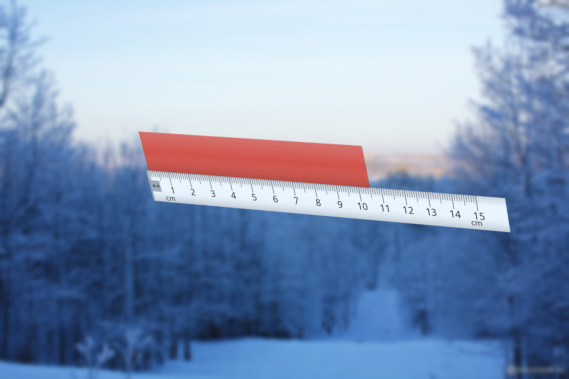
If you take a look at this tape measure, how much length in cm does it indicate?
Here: 10.5 cm
